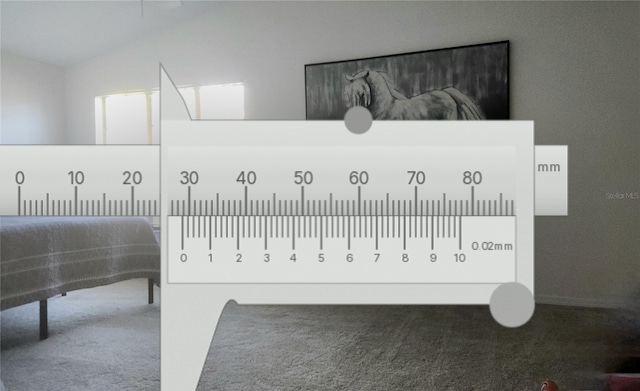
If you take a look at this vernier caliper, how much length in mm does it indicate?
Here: 28.8 mm
